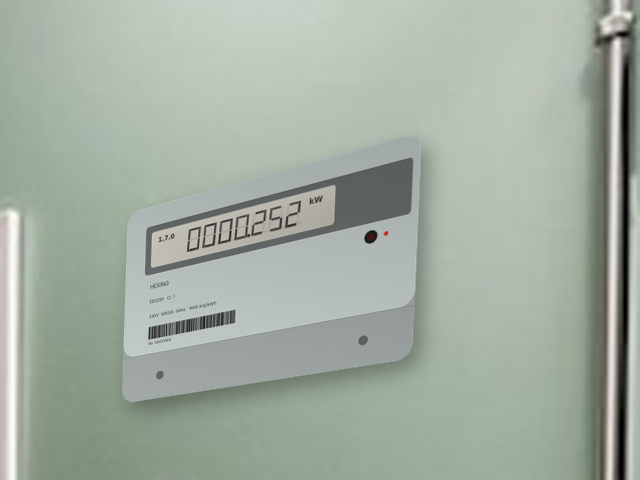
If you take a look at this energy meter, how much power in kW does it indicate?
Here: 0.252 kW
